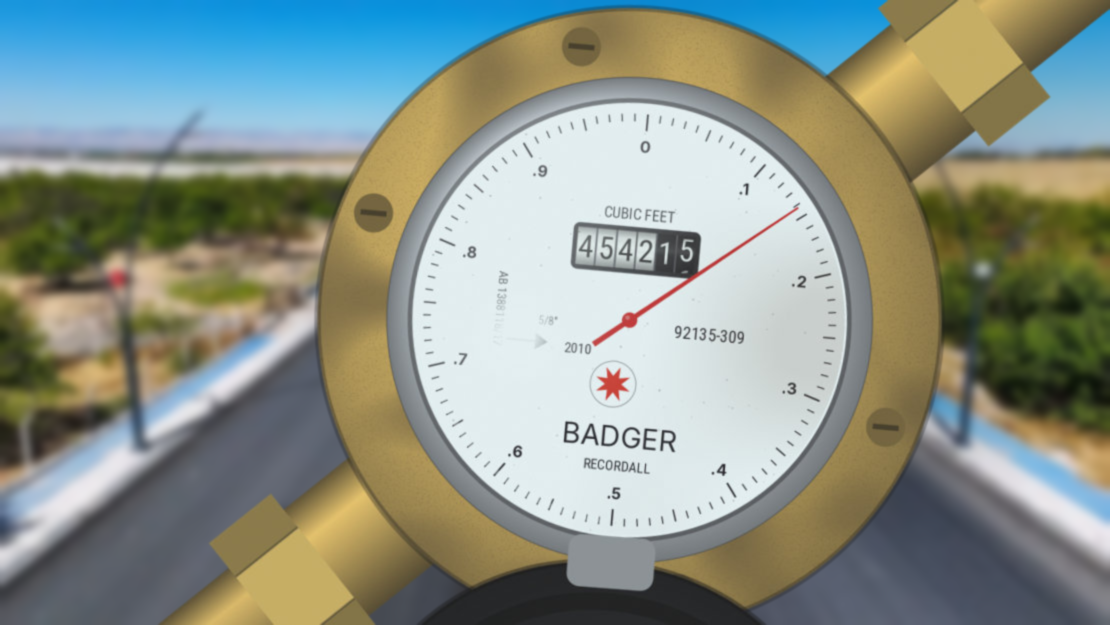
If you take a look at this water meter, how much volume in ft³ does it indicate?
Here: 454215.14 ft³
